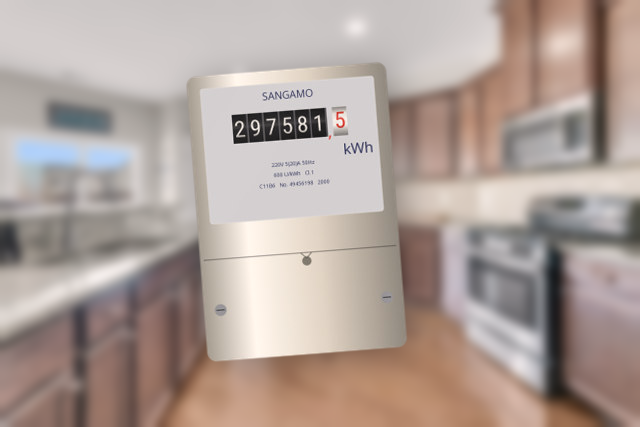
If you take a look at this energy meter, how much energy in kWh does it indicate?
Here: 297581.5 kWh
